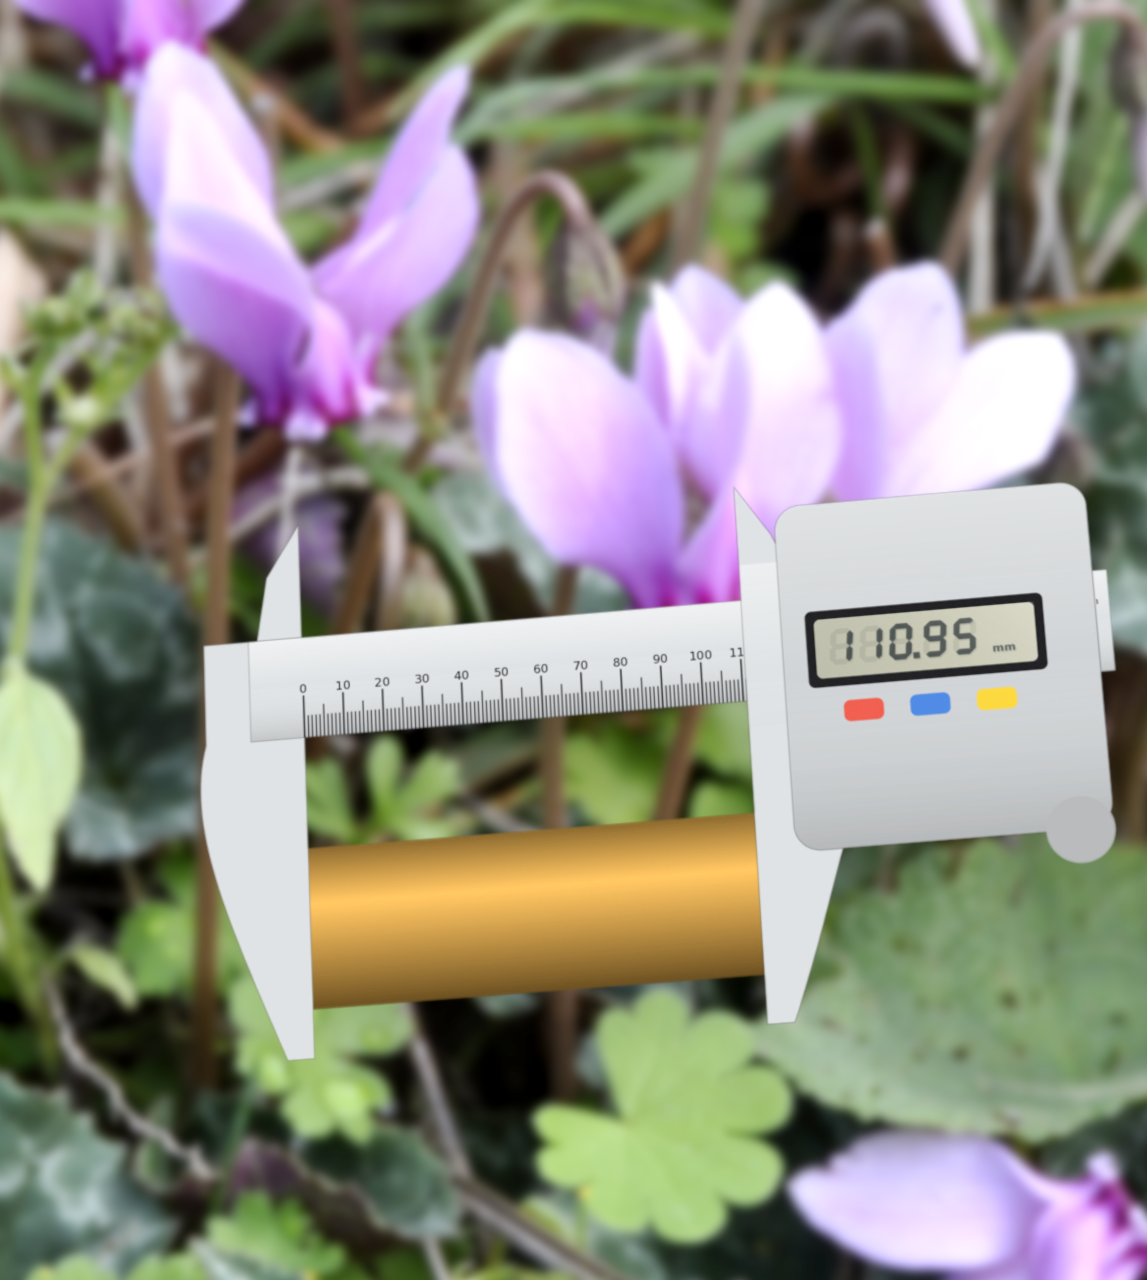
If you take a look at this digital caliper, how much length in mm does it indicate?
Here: 110.95 mm
